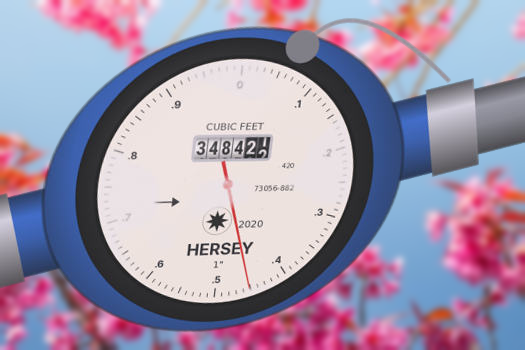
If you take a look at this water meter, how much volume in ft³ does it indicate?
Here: 348421.45 ft³
